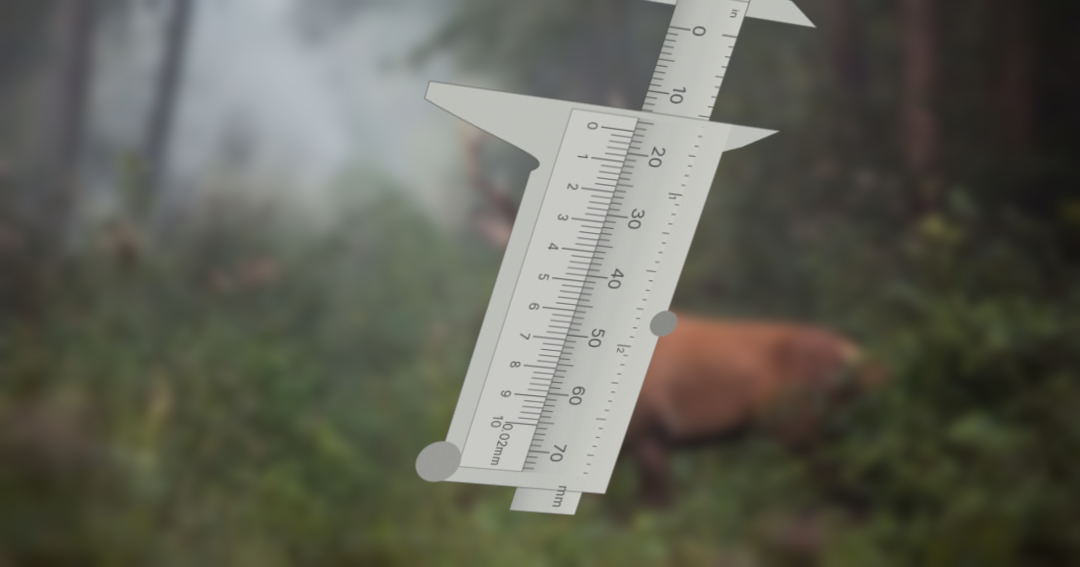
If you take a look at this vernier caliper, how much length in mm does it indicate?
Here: 16.5 mm
